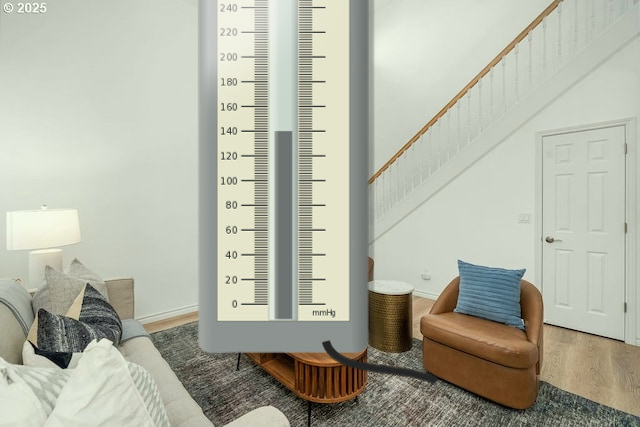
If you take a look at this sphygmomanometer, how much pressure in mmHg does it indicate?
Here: 140 mmHg
